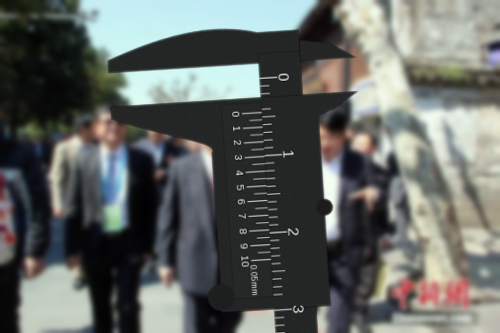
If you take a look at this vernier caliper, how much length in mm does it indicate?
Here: 4.4 mm
